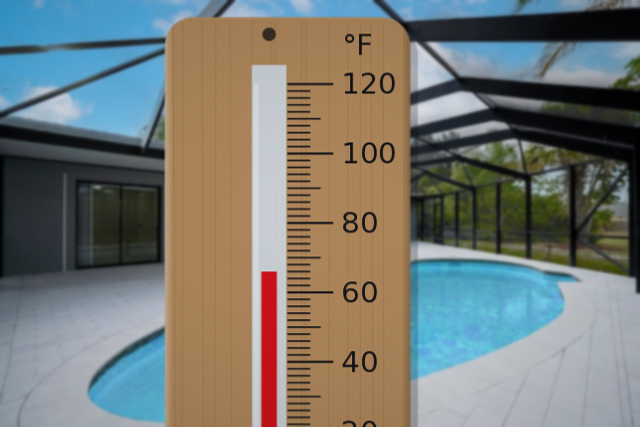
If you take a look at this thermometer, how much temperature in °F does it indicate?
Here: 66 °F
